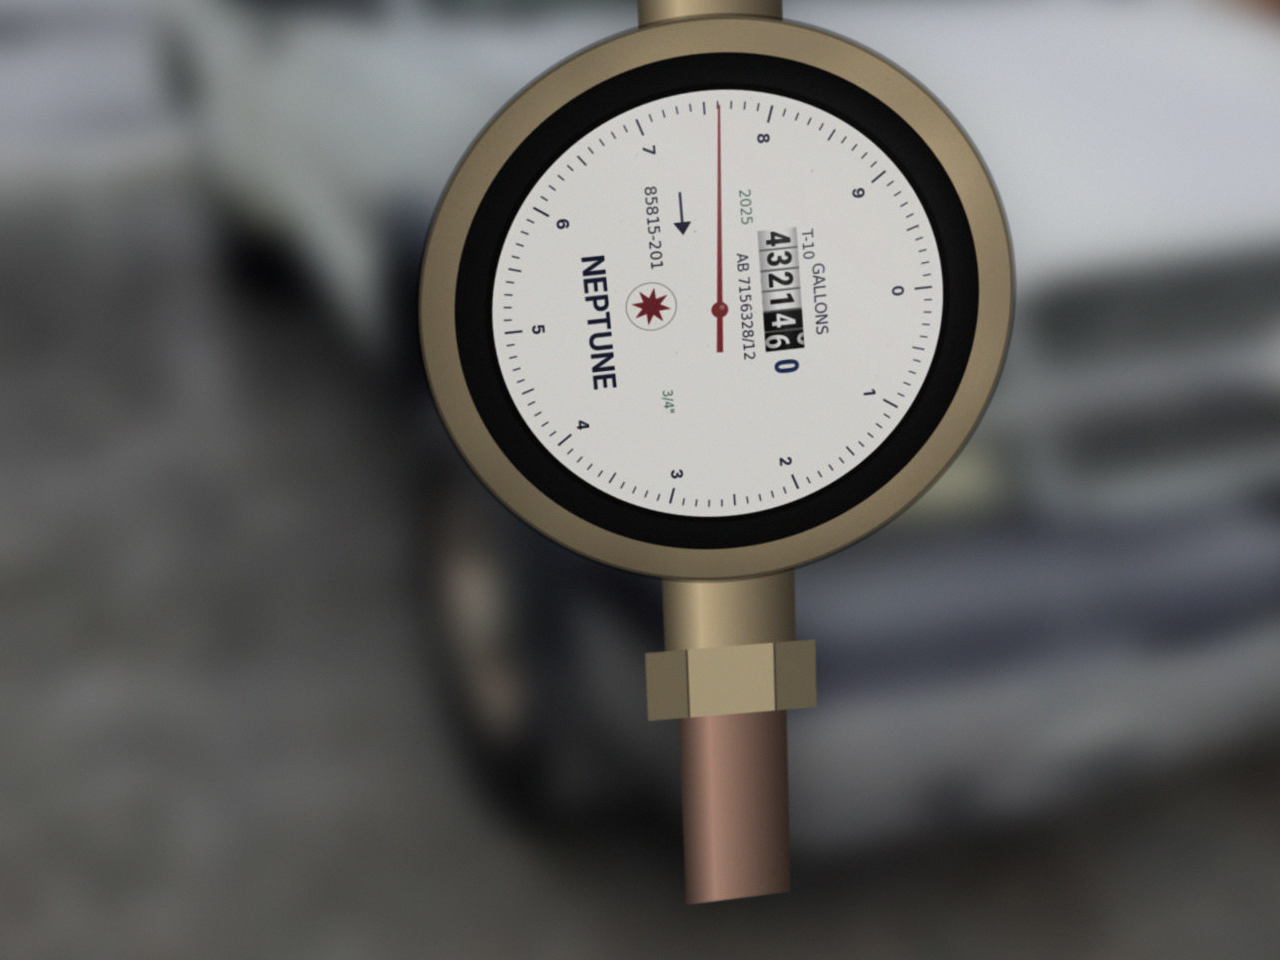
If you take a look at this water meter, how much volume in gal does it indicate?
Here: 4321457.6 gal
